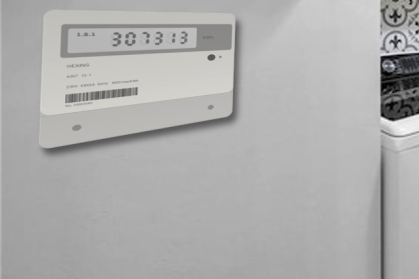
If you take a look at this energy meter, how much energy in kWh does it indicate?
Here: 307313 kWh
